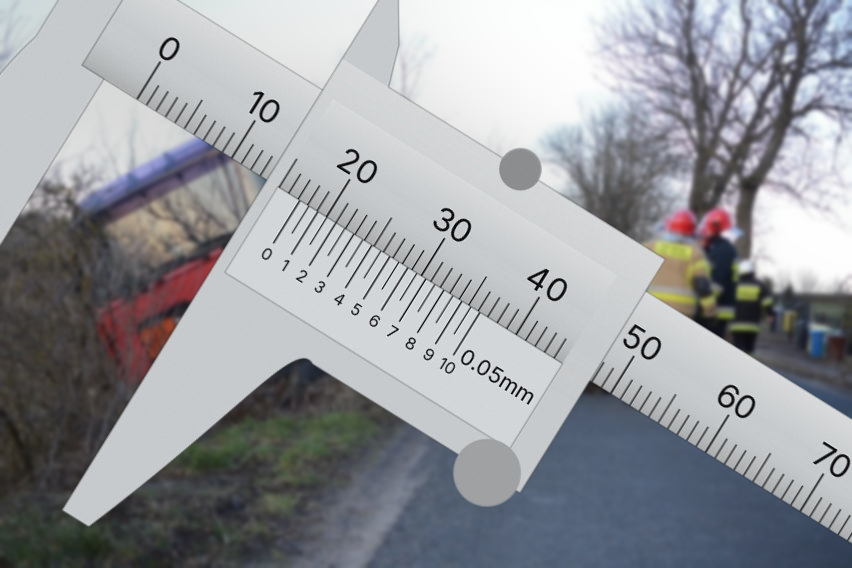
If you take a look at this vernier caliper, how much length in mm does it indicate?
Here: 17.2 mm
